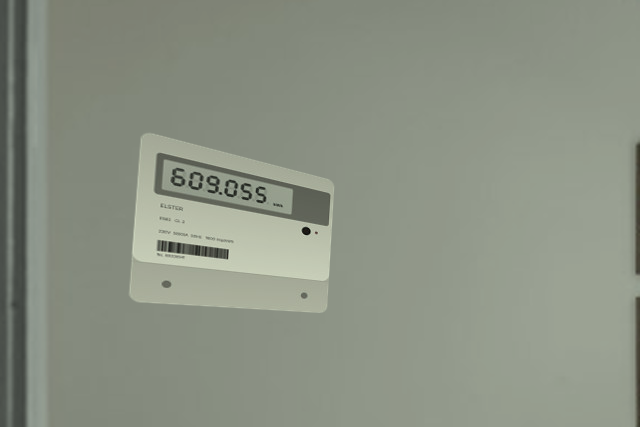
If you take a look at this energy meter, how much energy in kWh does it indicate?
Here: 609.055 kWh
